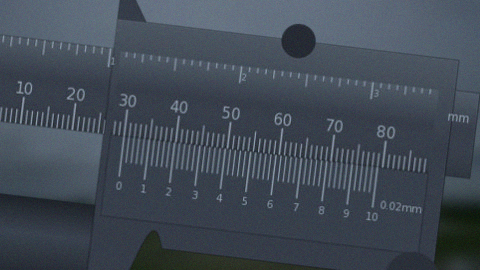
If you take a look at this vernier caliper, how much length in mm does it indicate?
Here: 30.0 mm
